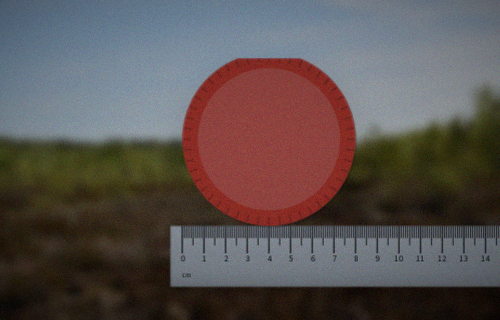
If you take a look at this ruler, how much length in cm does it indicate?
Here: 8 cm
